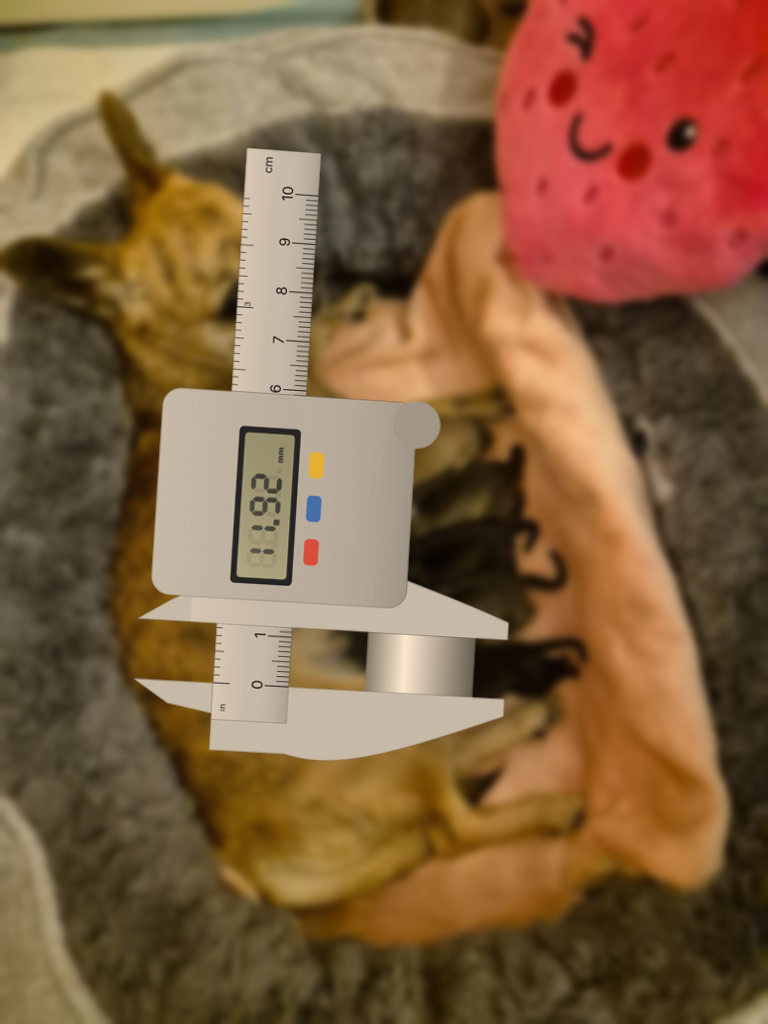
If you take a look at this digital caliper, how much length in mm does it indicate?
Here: 11.92 mm
